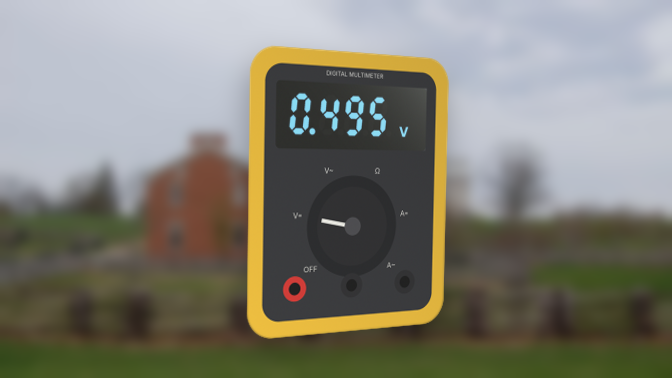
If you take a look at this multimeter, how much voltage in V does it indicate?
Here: 0.495 V
